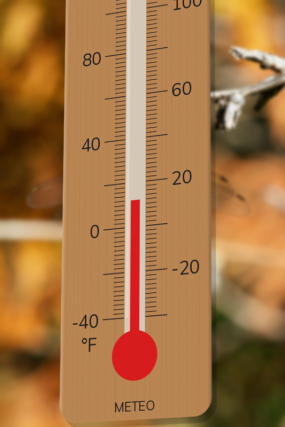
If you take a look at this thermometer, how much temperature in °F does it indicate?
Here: 12 °F
